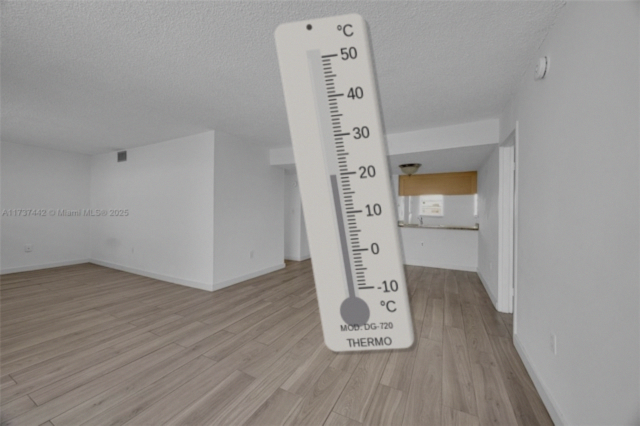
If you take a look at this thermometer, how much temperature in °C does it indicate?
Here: 20 °C
